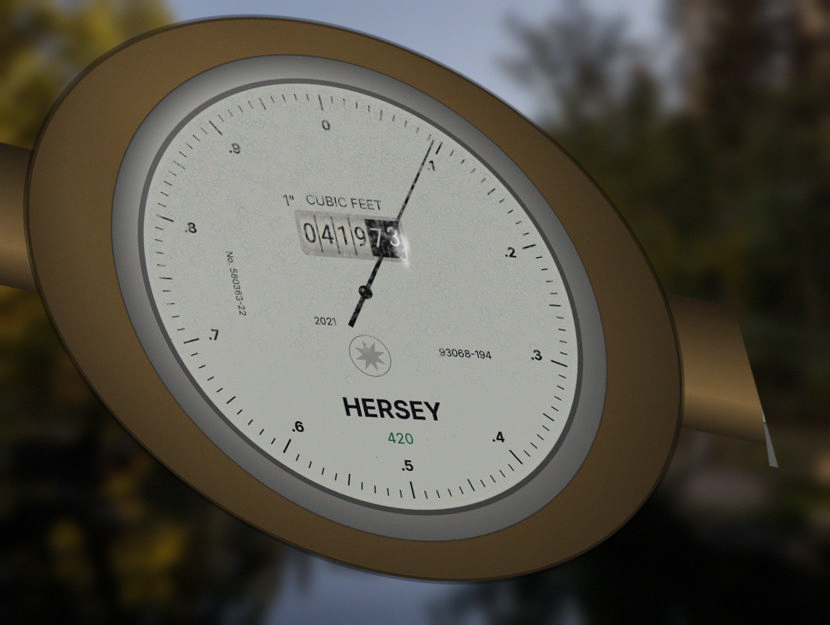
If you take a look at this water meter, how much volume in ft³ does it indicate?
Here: 41973.09 ft³
